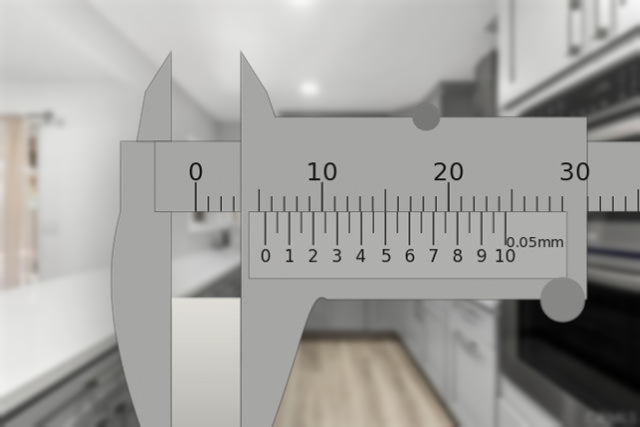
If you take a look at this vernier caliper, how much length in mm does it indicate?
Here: 5.5 mm
